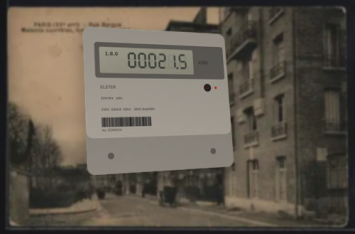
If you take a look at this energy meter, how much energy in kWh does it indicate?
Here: 21.5 kWh
